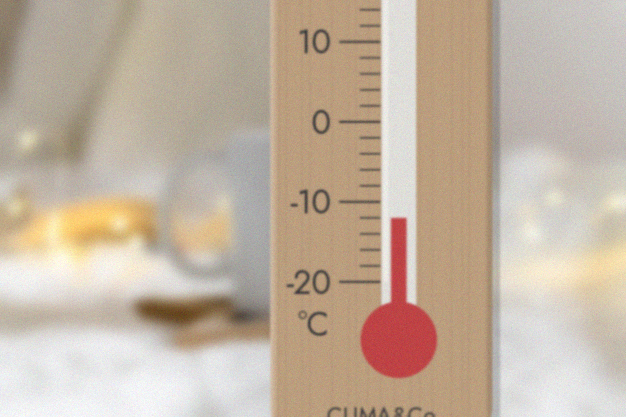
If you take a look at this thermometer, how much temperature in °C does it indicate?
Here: -12 °C
